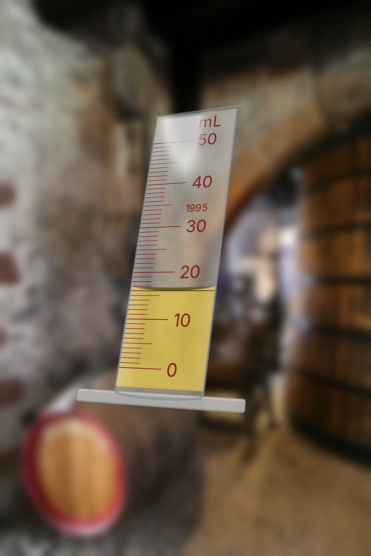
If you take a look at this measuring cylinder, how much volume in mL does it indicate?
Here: 16 mL
